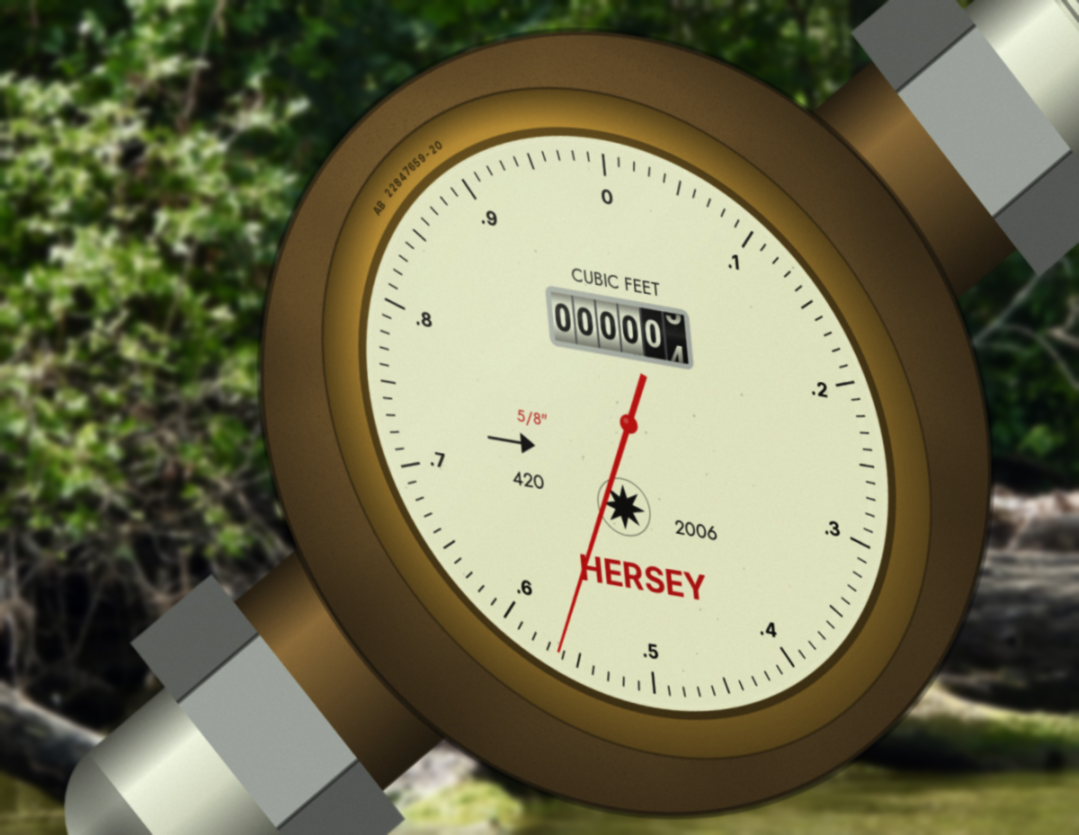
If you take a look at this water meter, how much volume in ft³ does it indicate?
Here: 3.56 ft³
